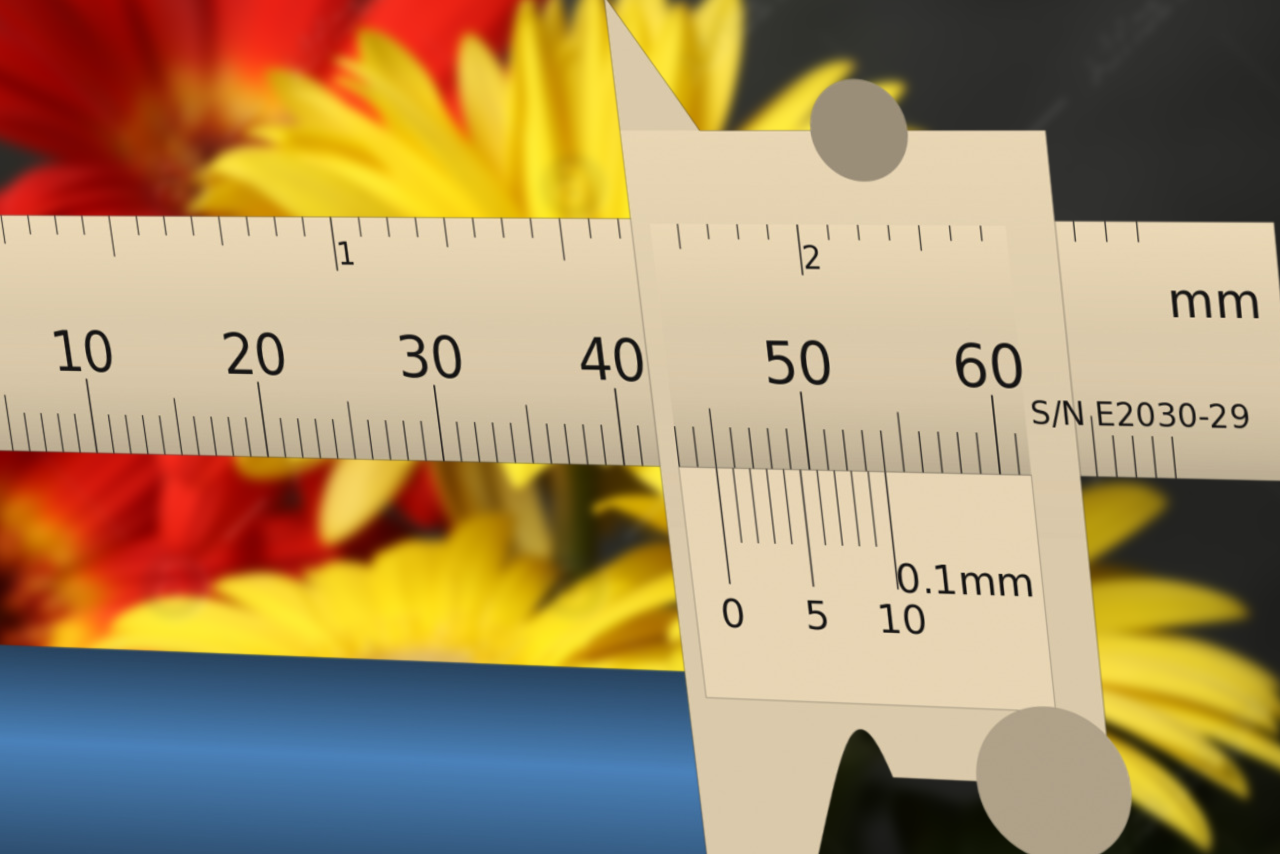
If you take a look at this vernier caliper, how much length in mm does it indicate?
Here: 45.0 mm
